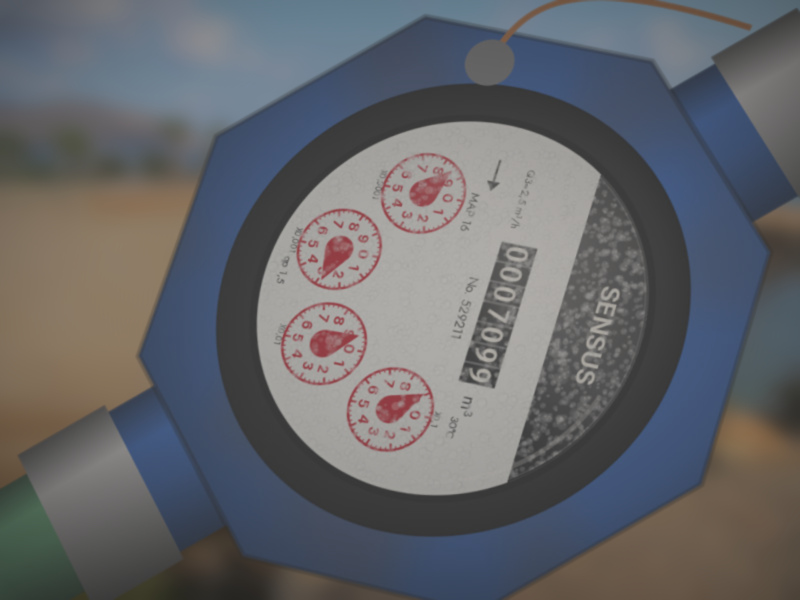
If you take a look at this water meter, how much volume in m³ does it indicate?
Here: 7099.8928 m³
